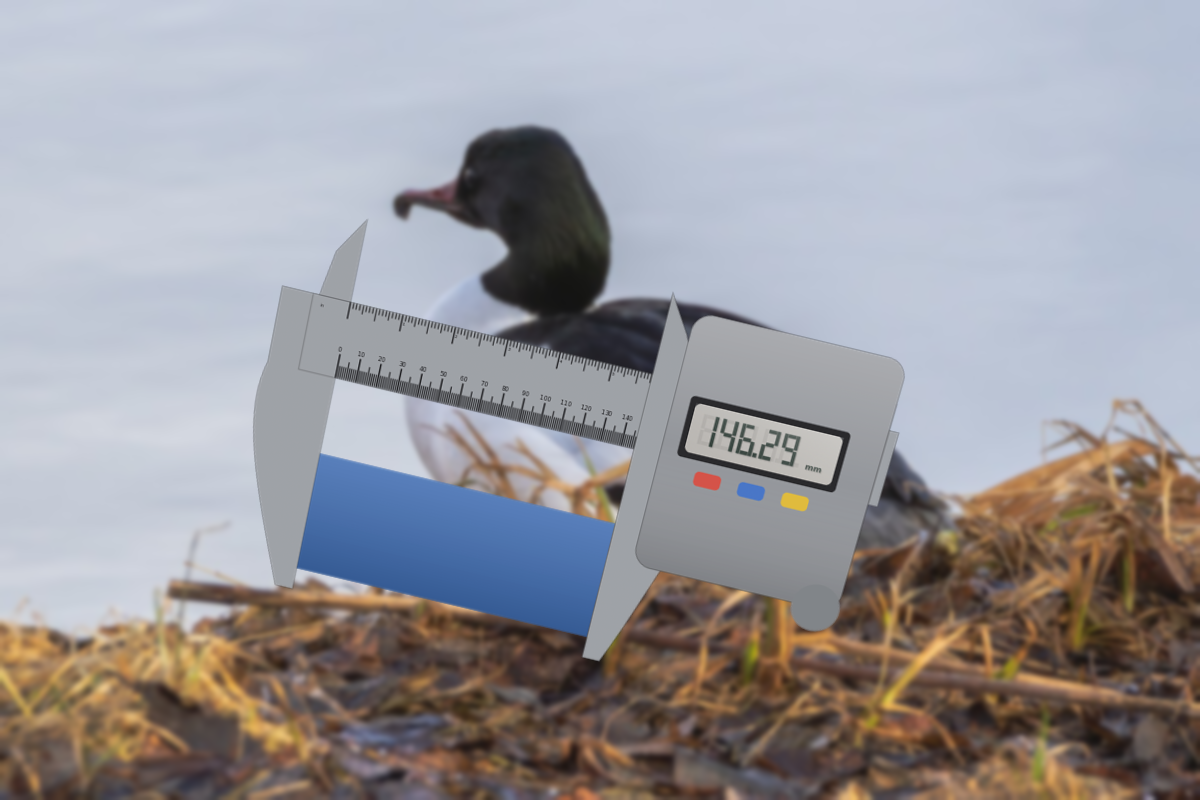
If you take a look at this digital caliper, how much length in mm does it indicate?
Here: 146.29 mm
